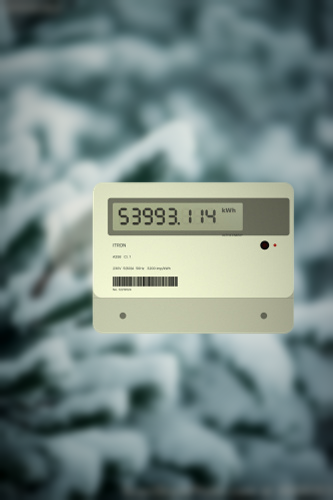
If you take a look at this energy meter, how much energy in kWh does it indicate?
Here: 53993.114 kWh
